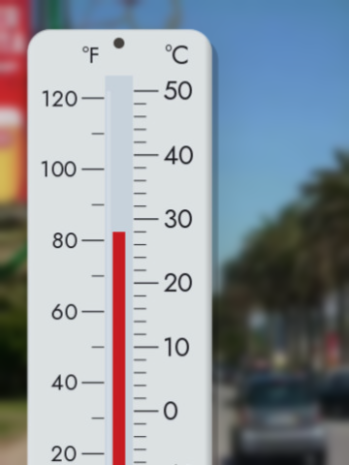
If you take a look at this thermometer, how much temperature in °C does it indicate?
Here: 28 °C
